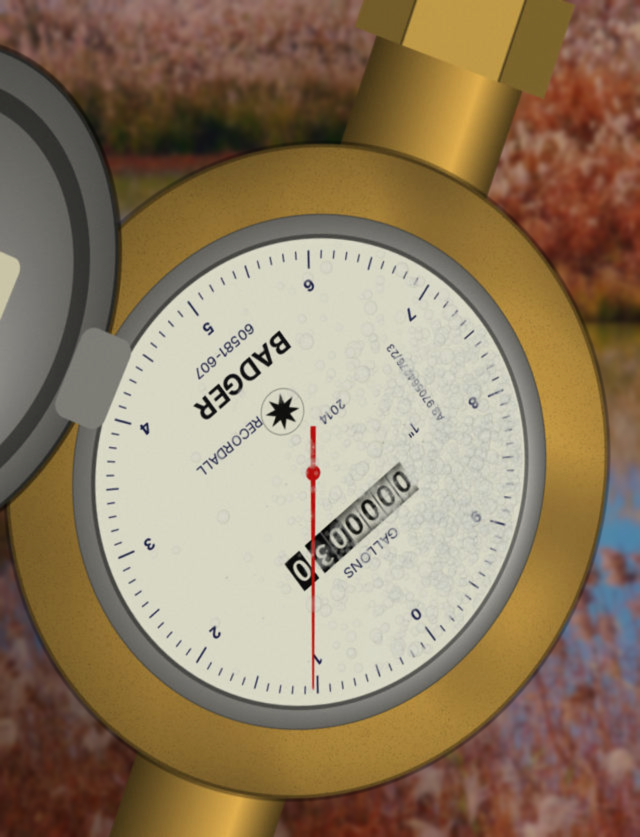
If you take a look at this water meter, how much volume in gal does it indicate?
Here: 31.0 gal
